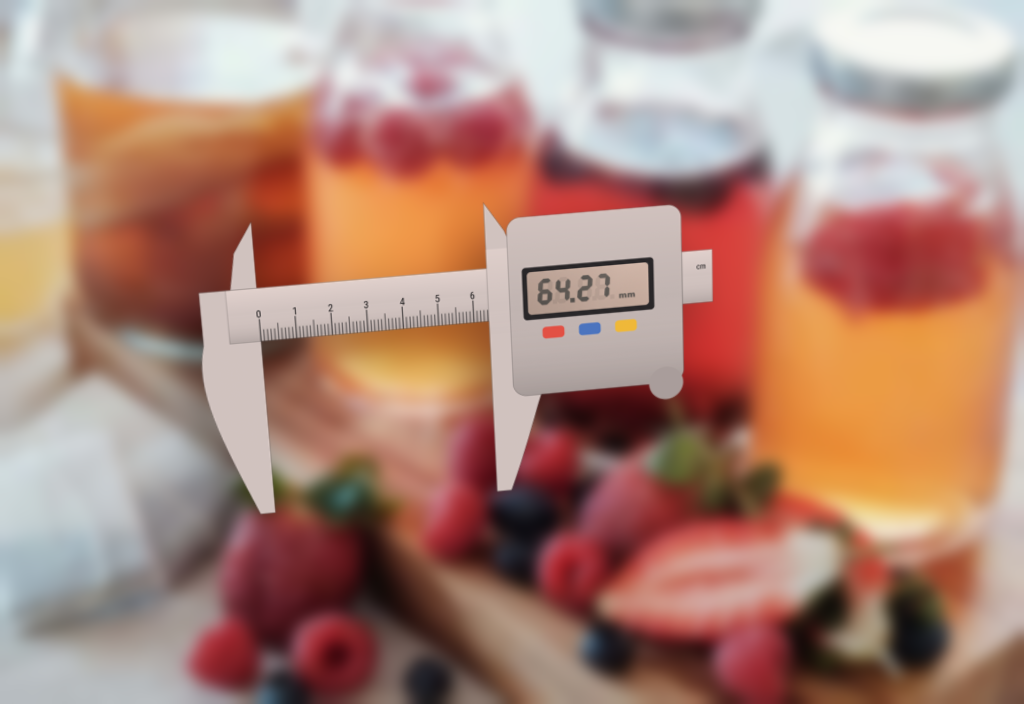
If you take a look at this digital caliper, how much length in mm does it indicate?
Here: 64.27 mm
